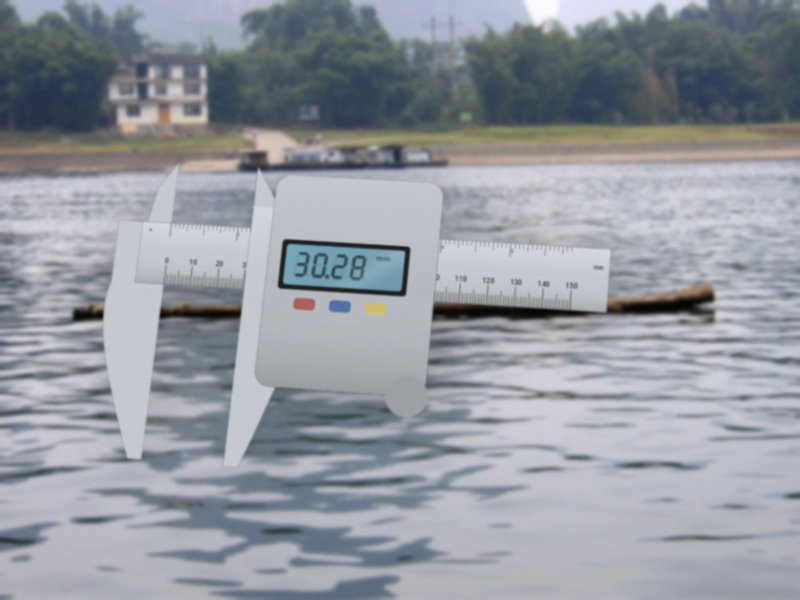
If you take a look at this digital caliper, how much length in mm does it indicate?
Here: 30.28 mm
